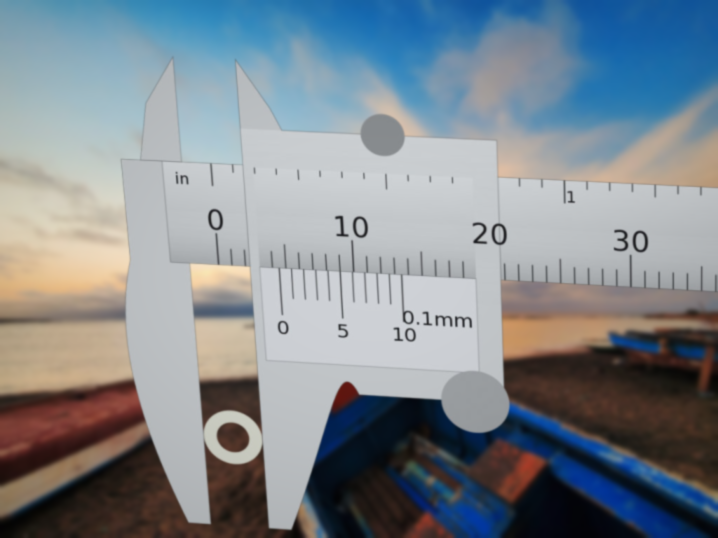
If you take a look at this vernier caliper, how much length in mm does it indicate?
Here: 4.5 mm
